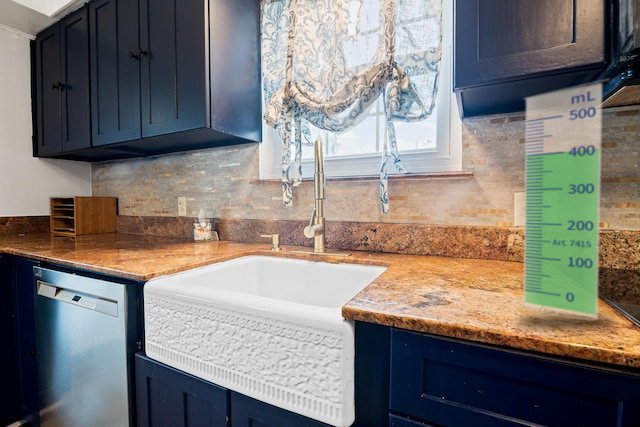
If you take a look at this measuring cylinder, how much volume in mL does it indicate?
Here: 400 mL
